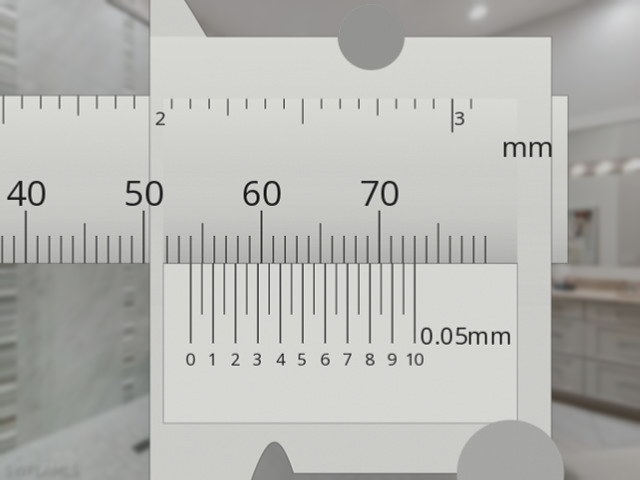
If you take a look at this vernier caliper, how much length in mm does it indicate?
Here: 54.0 mm
